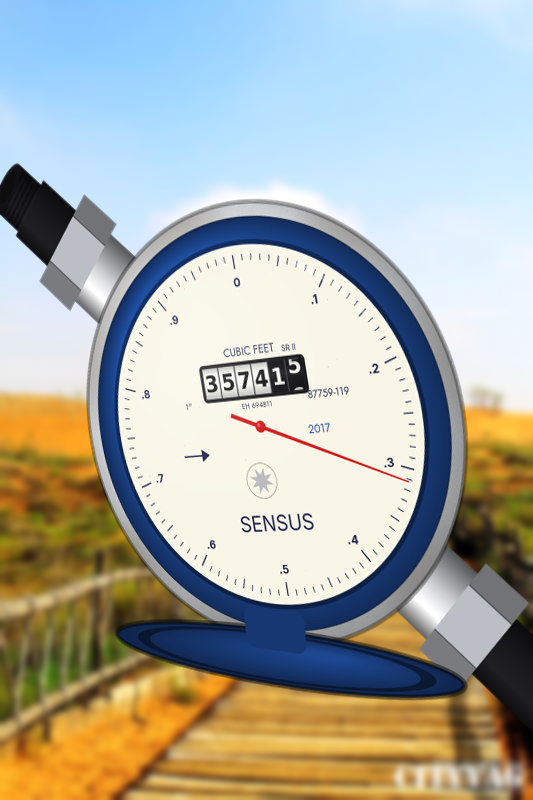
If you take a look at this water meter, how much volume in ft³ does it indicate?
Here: 357415.31 ft³
